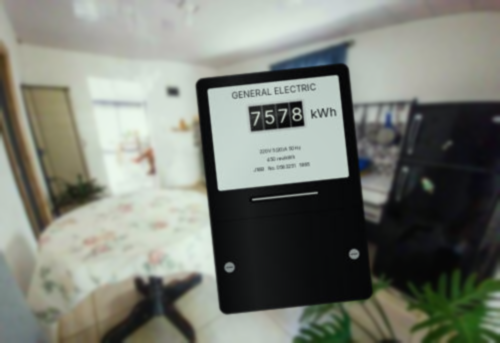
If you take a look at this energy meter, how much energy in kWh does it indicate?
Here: 7578 kWh
